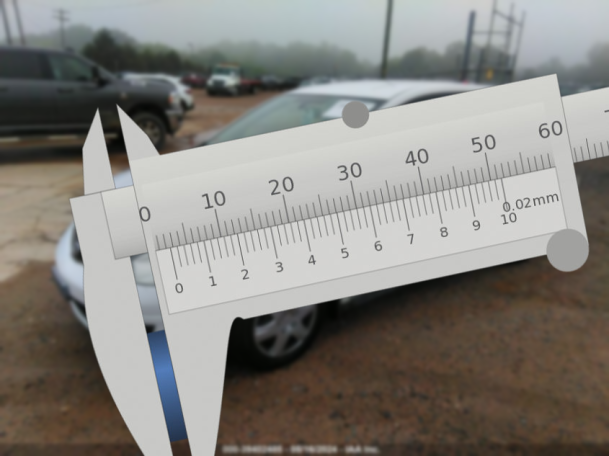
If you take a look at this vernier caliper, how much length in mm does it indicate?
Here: 2.6 mm
